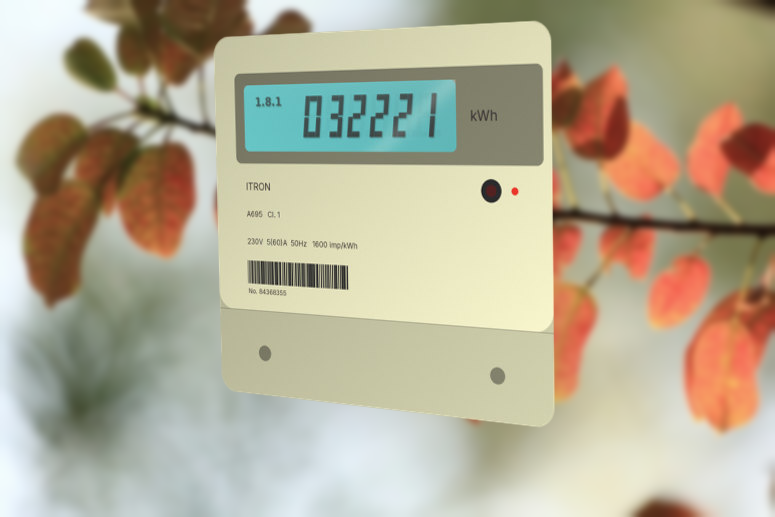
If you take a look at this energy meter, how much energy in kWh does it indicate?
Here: 32221 kWh
